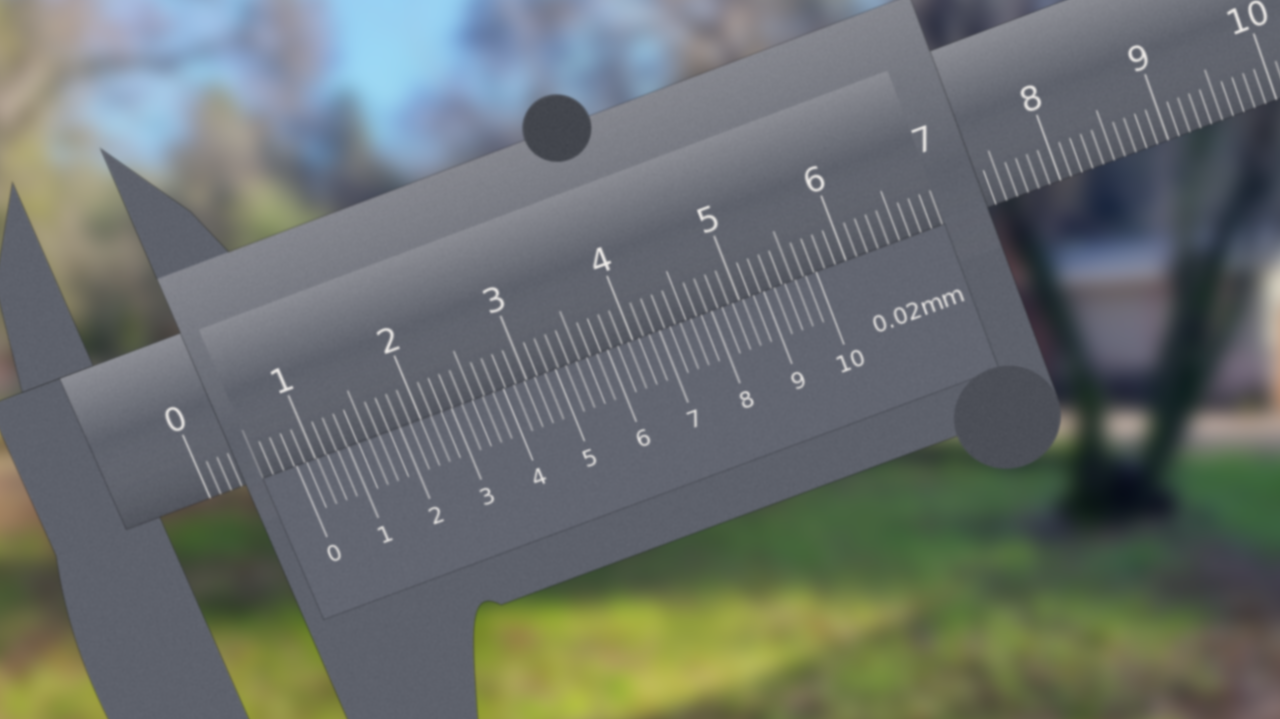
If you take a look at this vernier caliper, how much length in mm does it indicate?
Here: 8.2 mm
